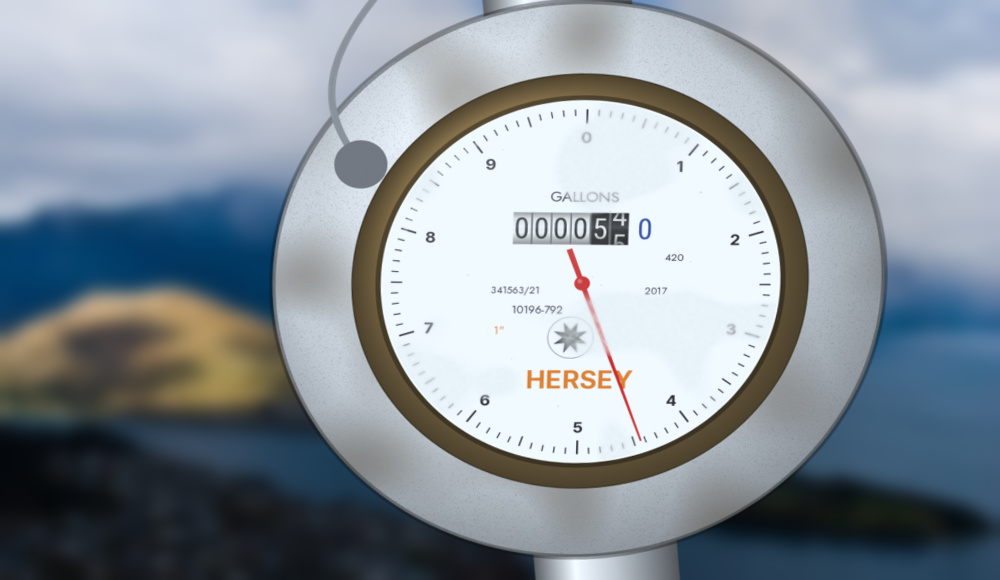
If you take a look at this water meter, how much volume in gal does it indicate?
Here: 544.4 gal
